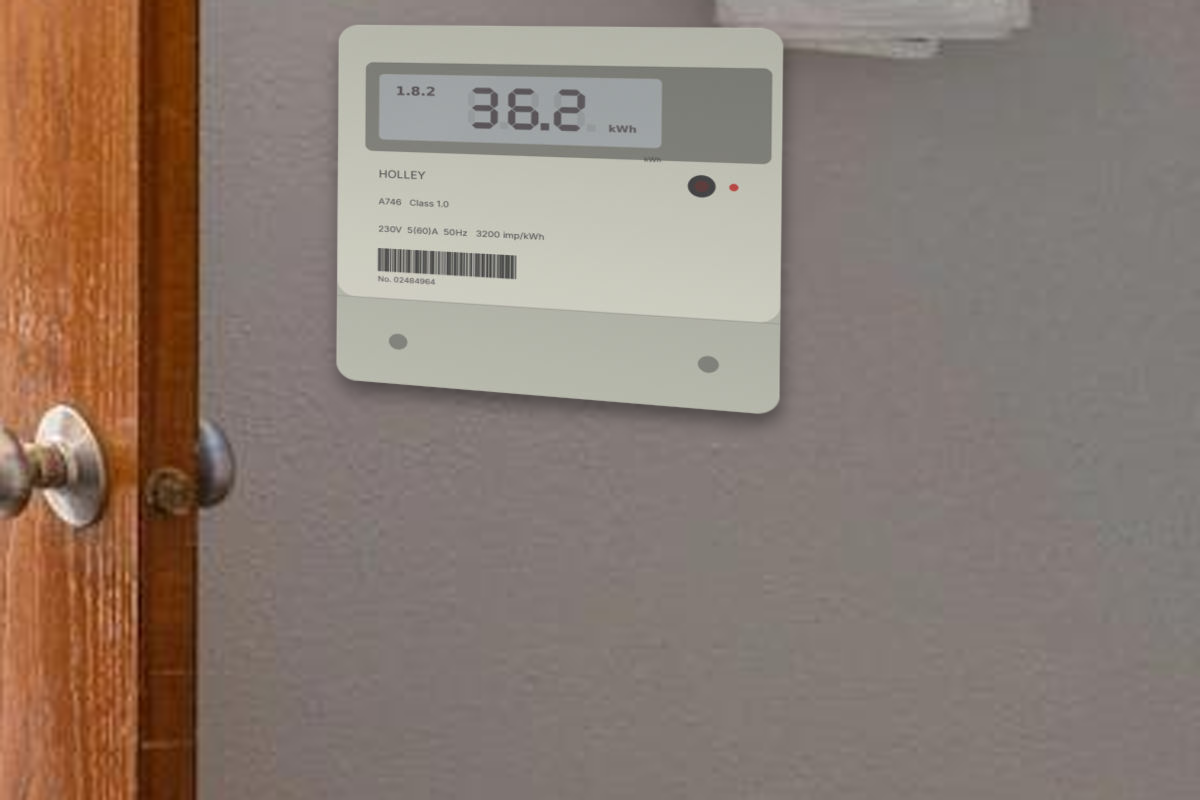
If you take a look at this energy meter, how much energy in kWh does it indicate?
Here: 36.2 kWh
